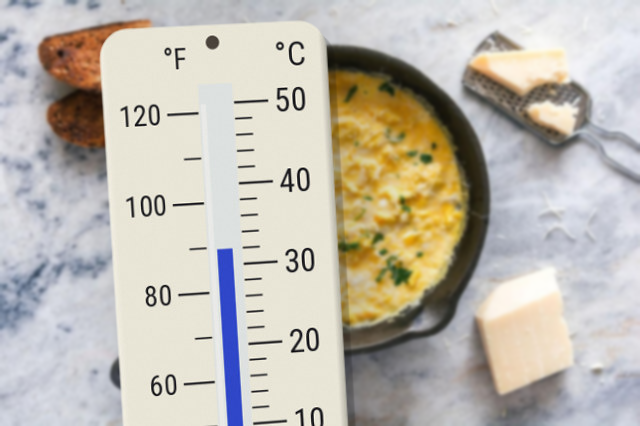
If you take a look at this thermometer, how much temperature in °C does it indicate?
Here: 32 °C
